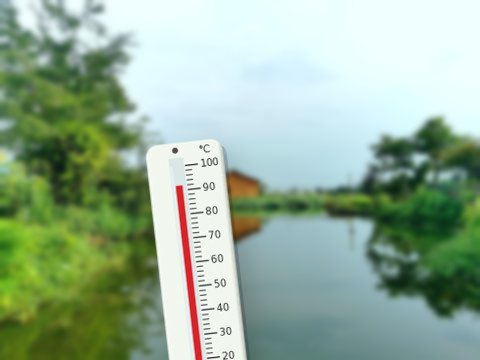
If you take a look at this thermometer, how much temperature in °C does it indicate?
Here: 92 °C
